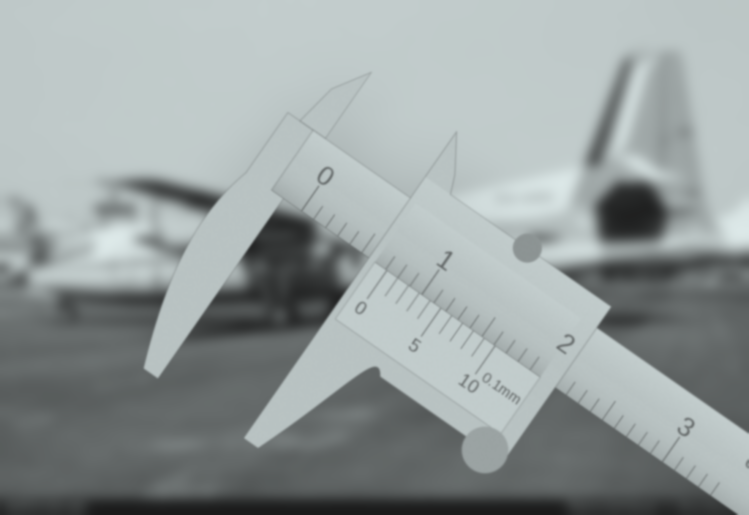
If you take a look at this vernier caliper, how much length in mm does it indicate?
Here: 7.1 mm
